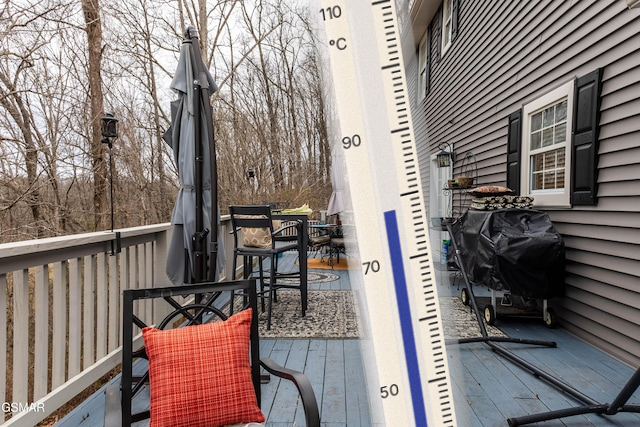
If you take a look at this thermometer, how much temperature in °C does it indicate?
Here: 78 °C
